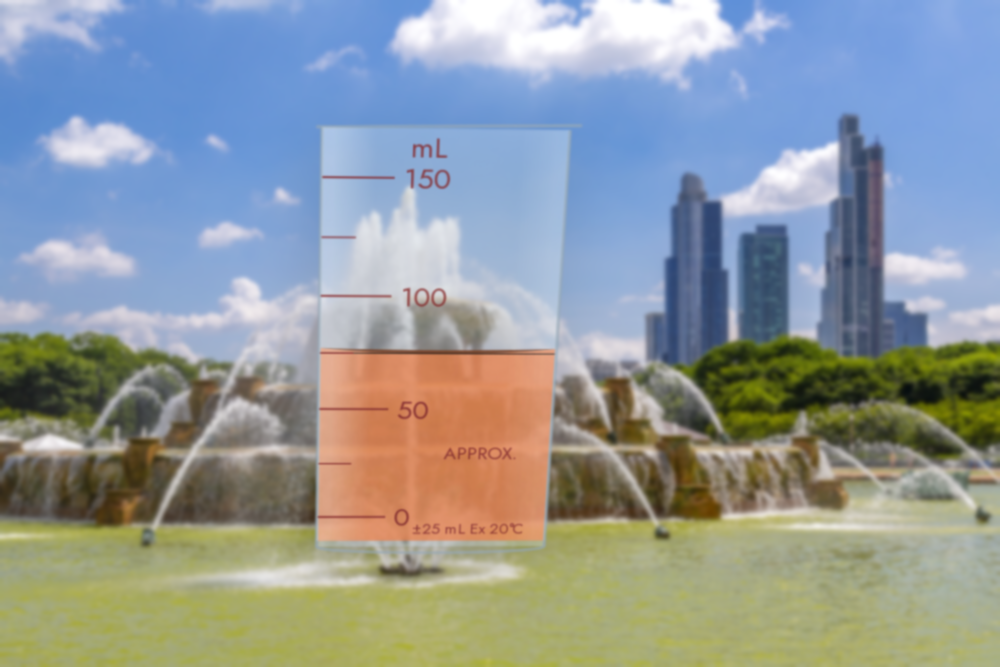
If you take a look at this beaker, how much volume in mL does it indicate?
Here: 75 mL
